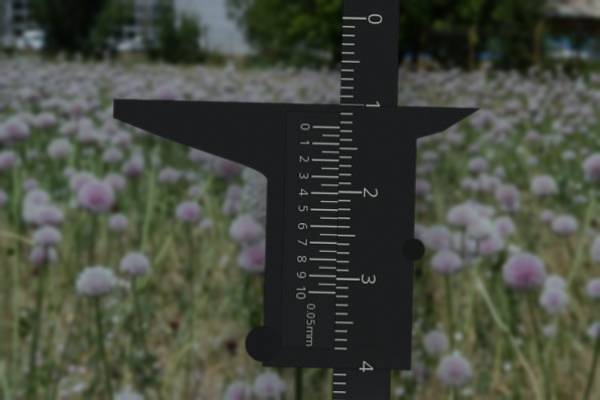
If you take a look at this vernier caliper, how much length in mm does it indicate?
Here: 12.6 mm
